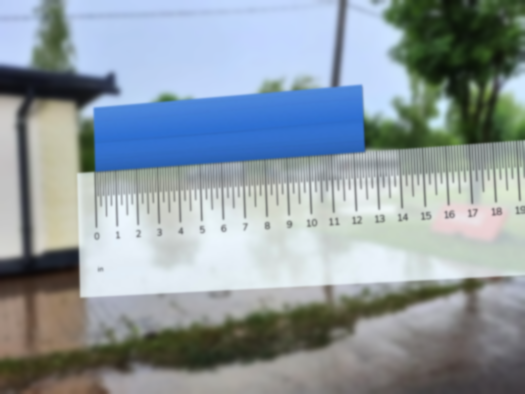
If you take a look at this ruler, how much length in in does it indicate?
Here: 12.5 in
